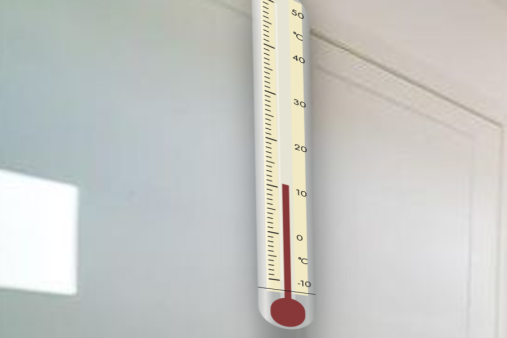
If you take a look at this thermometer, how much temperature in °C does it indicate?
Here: 11 °C
